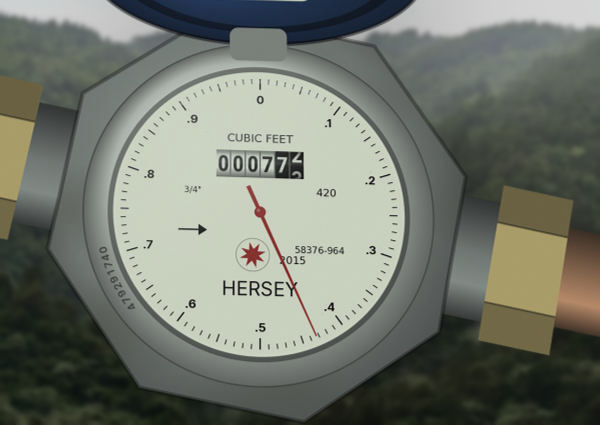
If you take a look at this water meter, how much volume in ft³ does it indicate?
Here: 772.43 ft³
